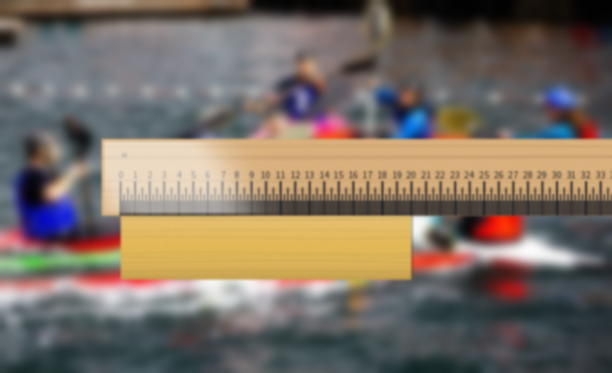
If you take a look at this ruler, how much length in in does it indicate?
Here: 20 in
